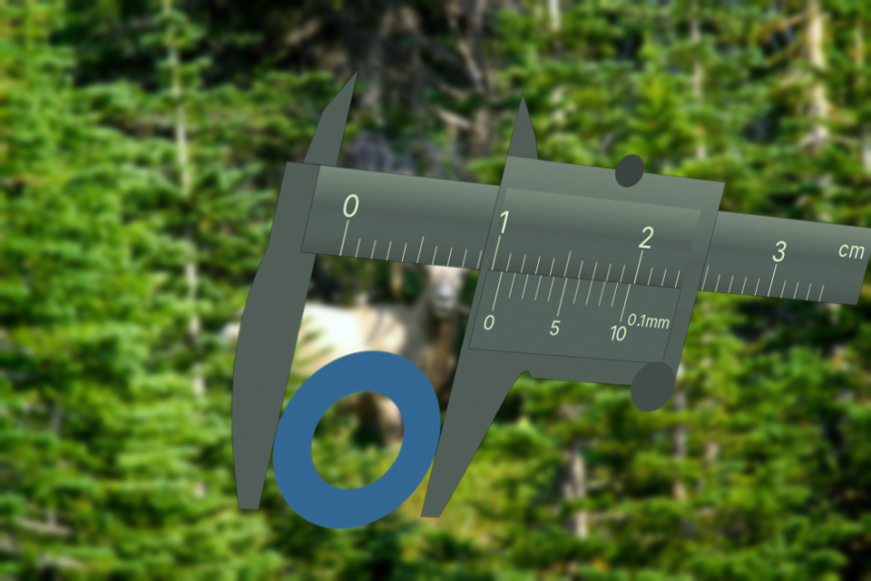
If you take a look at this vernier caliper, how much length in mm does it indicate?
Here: 10.7 mm
